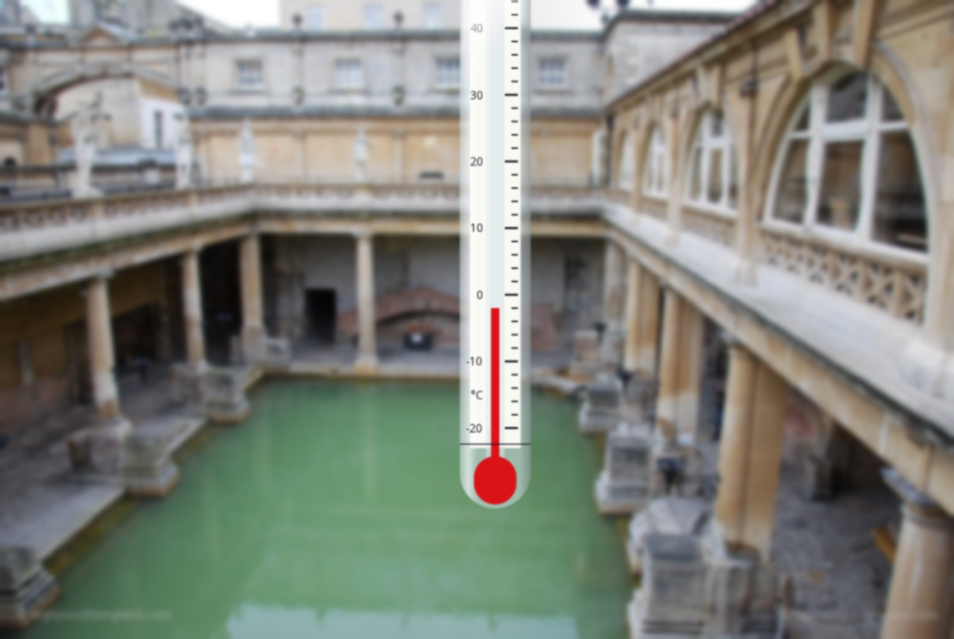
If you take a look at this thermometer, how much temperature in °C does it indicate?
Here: -2 °C
